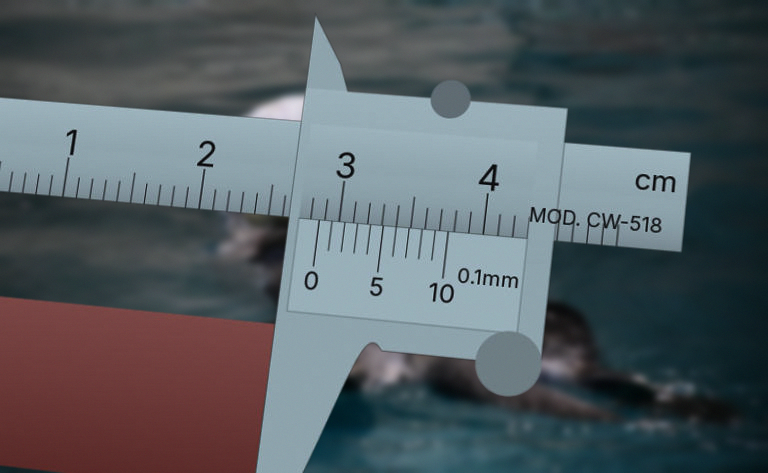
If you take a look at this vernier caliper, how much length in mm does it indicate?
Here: 28.6 mm
